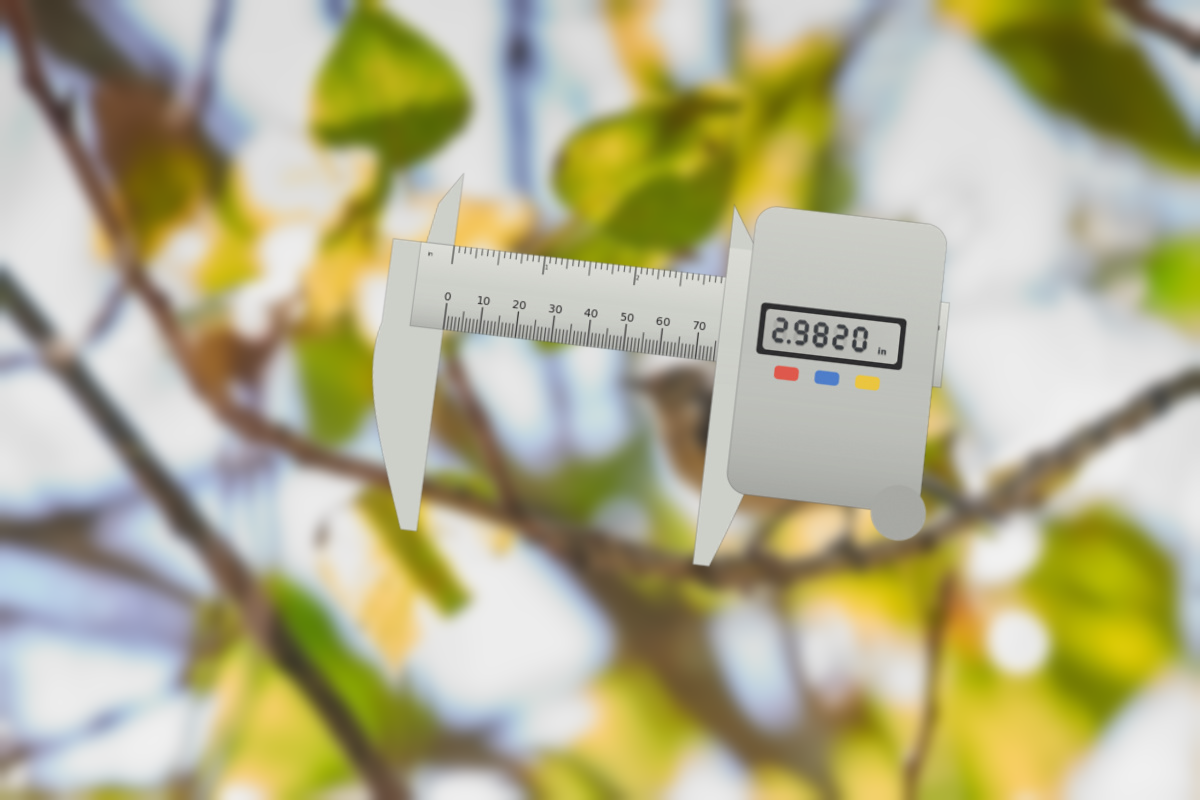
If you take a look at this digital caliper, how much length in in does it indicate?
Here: 2.9820 in
